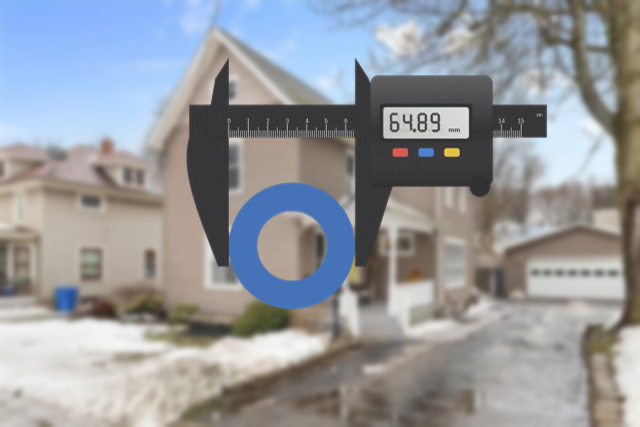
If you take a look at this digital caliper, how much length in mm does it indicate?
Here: 64.89 mm
